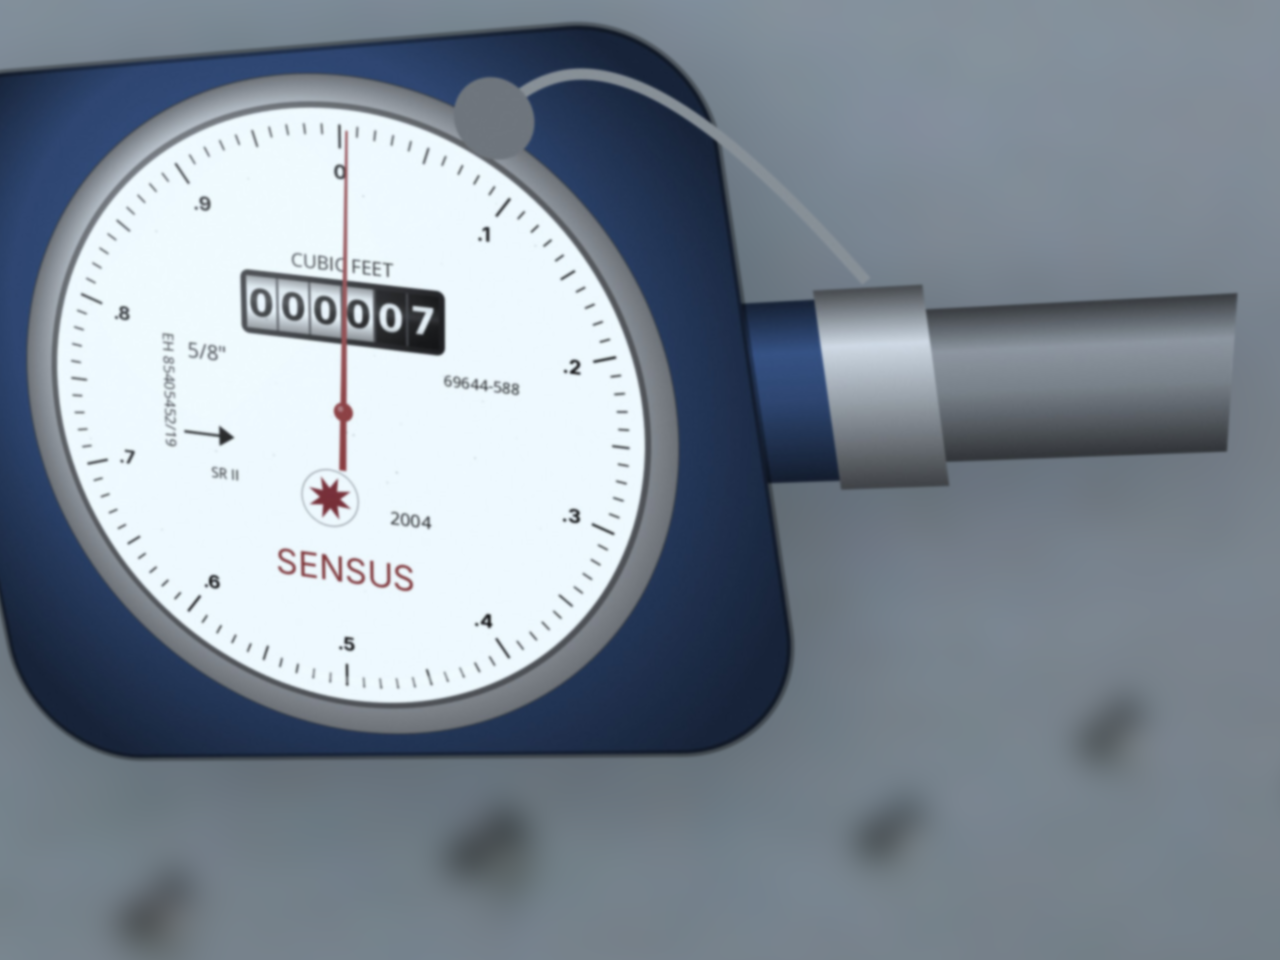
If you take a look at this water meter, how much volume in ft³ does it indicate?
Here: 7.00 ft³
